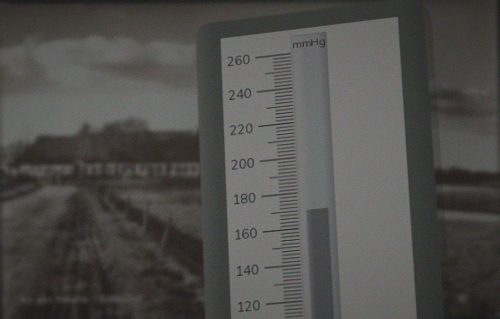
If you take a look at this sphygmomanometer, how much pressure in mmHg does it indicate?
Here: 170 mmHg
